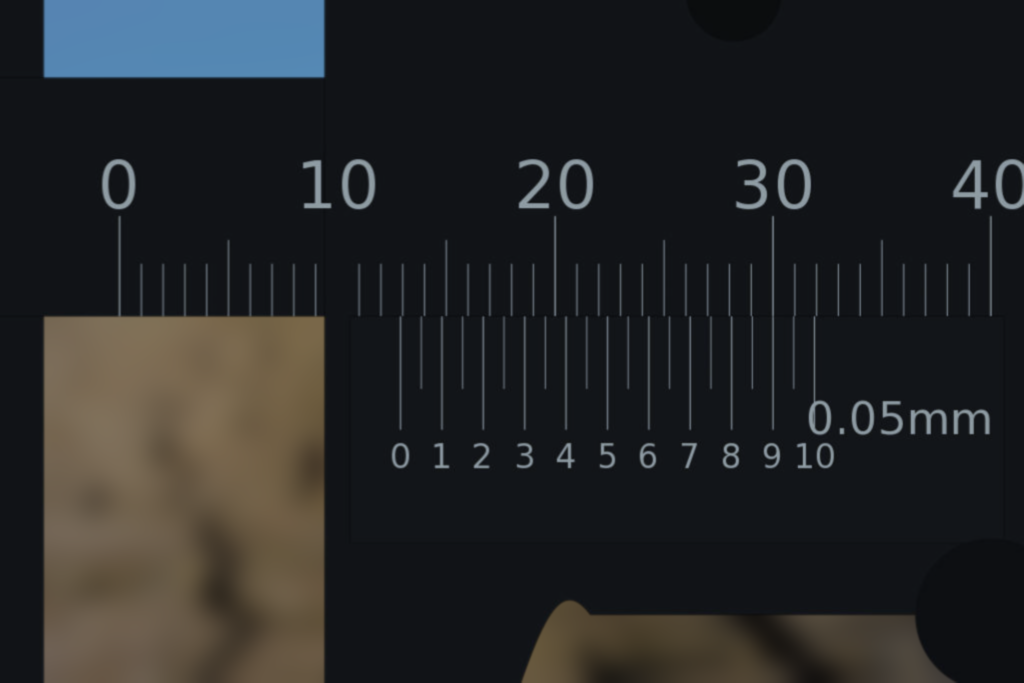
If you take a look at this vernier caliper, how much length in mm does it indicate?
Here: 12.9 mm
